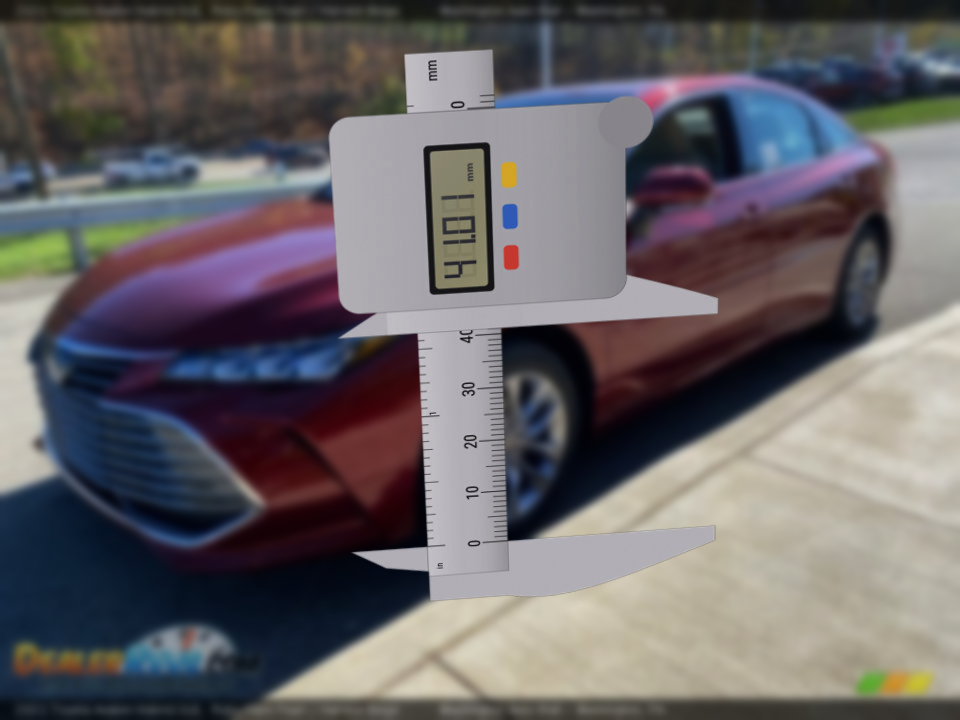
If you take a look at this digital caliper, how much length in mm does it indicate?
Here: 41.01 mm
